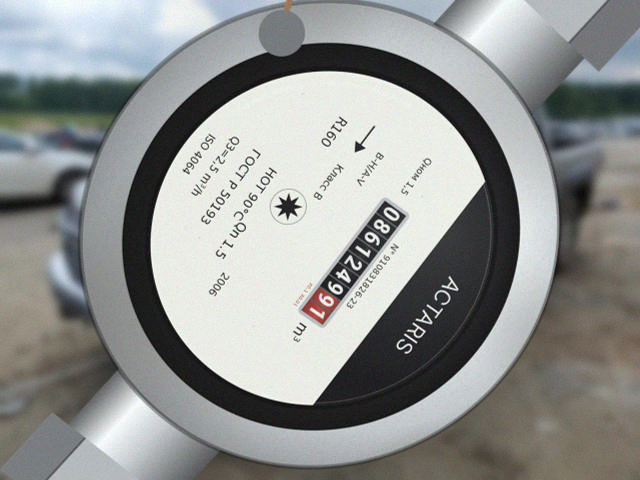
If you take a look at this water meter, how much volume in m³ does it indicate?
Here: 861249.91 m³
